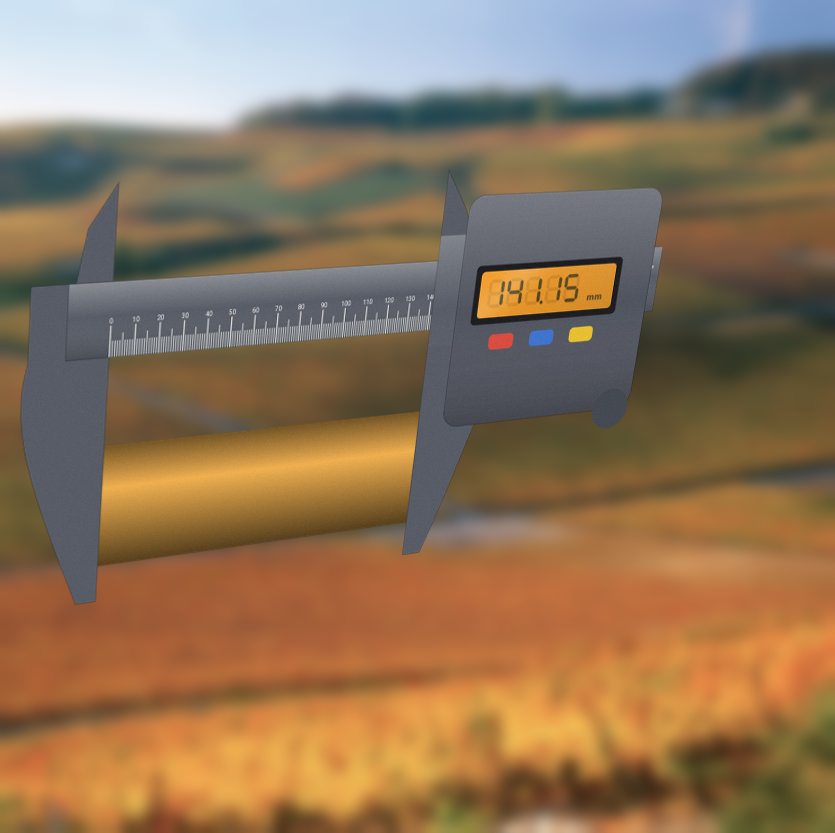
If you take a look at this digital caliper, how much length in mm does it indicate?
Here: 141.15 mm
